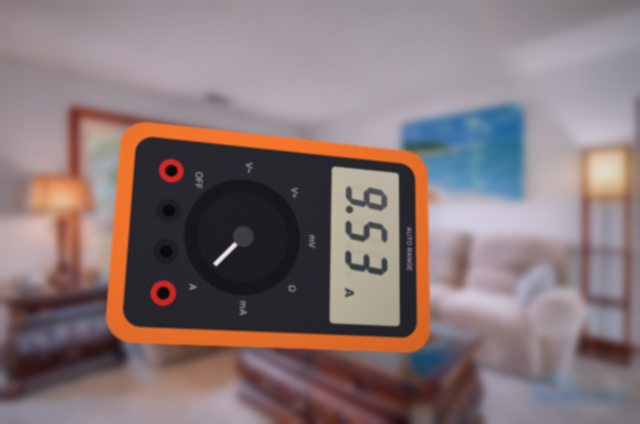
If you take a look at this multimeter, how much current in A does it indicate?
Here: 9.53 A
